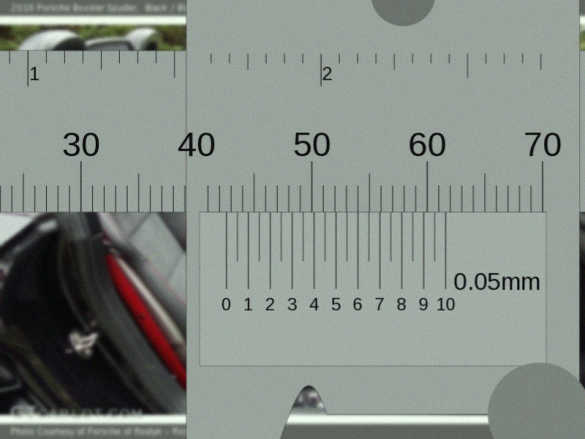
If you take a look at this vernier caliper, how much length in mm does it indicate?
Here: 42.6 mm
